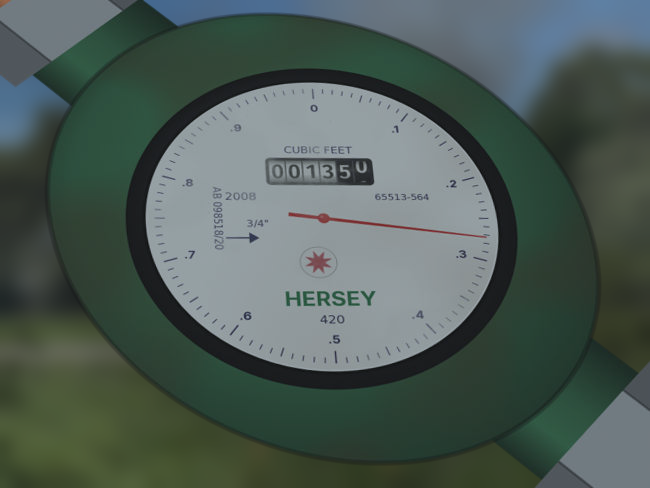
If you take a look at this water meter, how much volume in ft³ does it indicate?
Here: 1350.27 ft³
